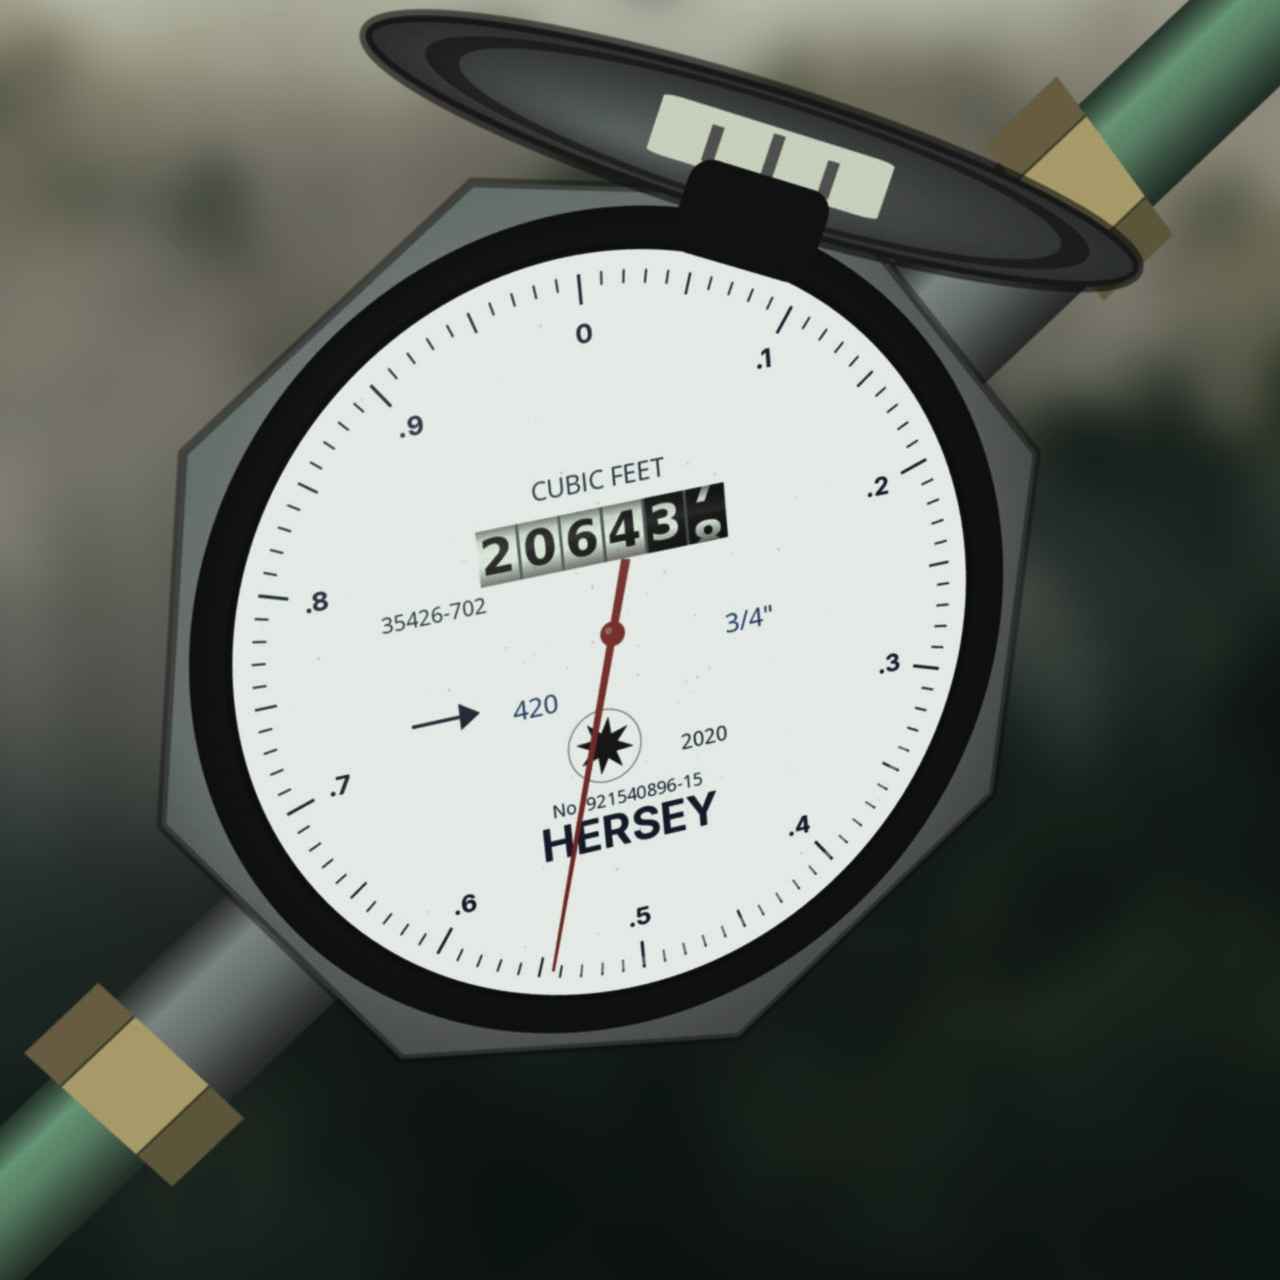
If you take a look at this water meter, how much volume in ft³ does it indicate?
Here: 206437.54 ft³
